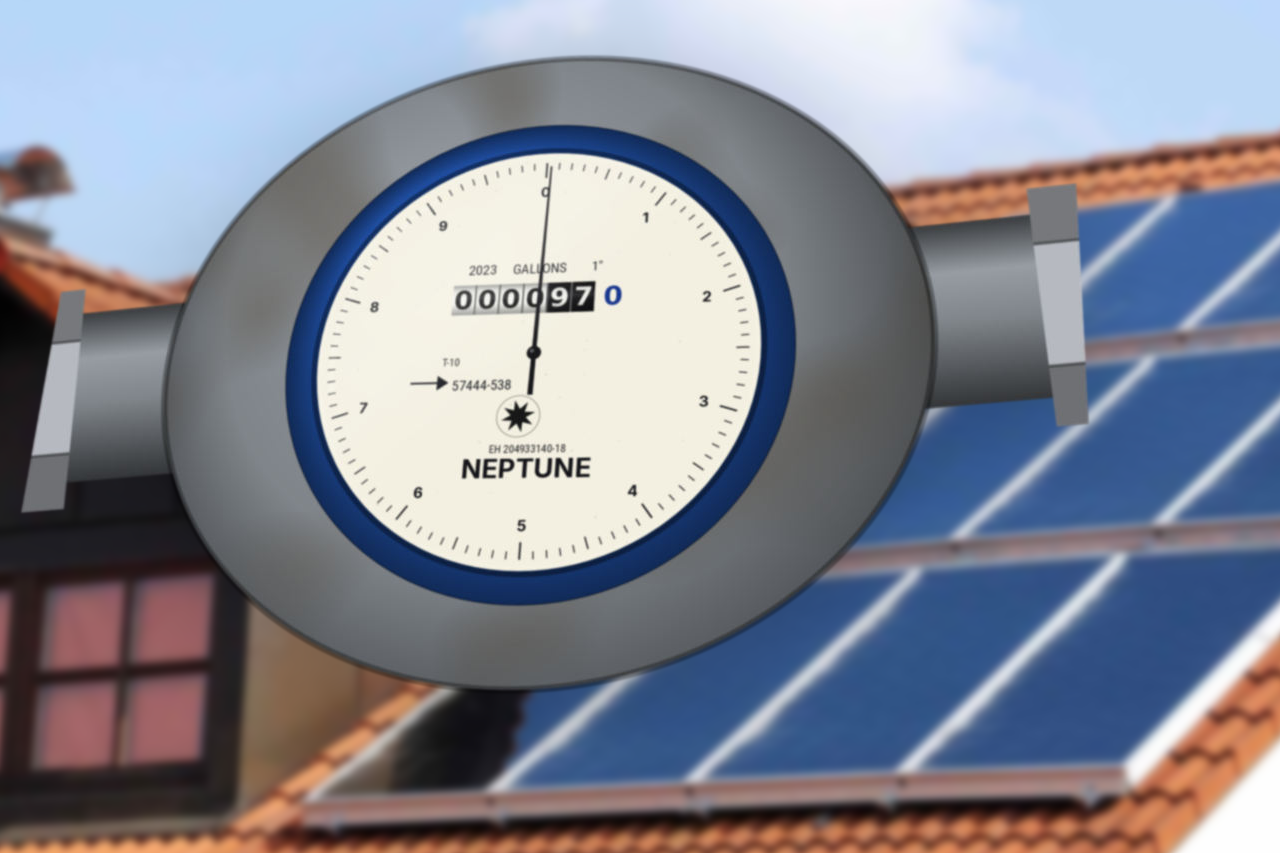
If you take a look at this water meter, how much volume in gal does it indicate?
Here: 970.0 gal
